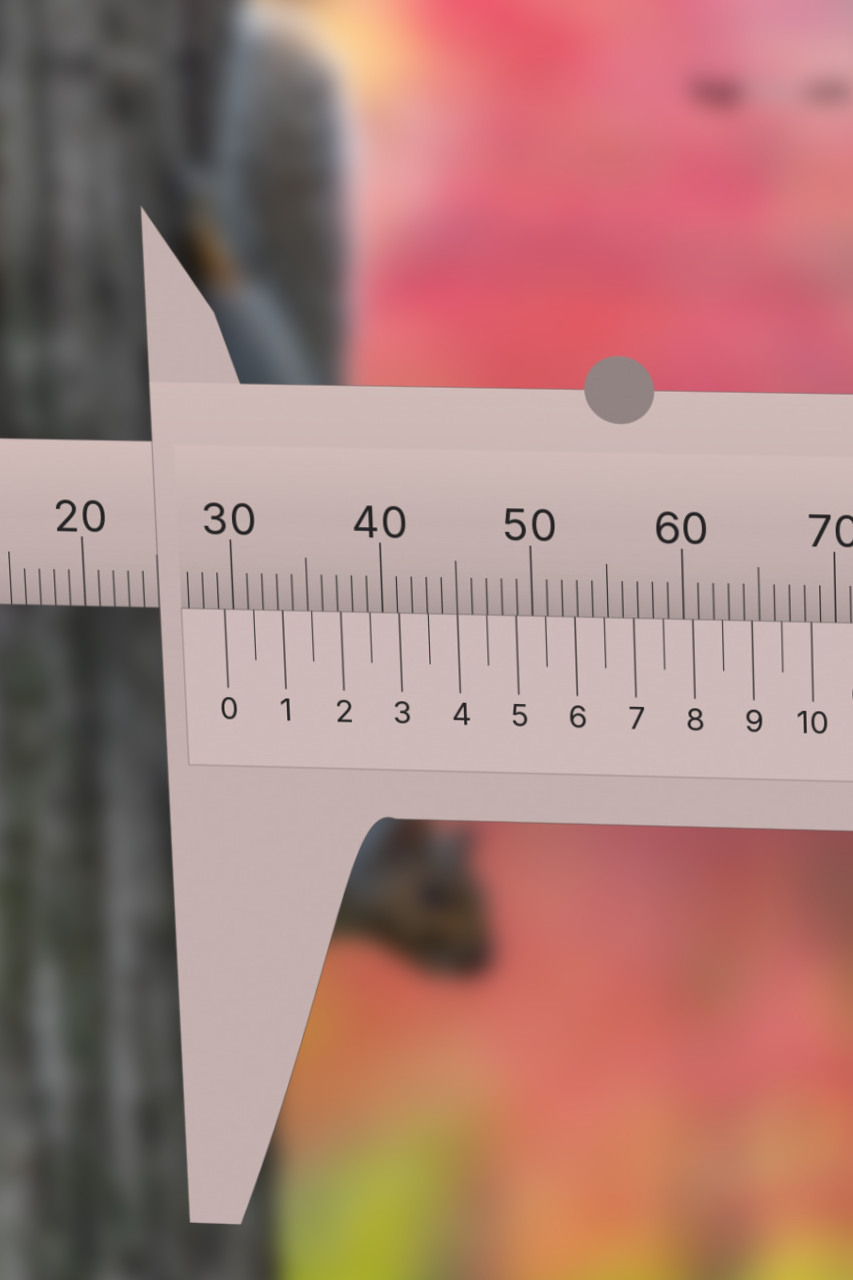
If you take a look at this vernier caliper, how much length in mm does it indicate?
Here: 29.4 mm
